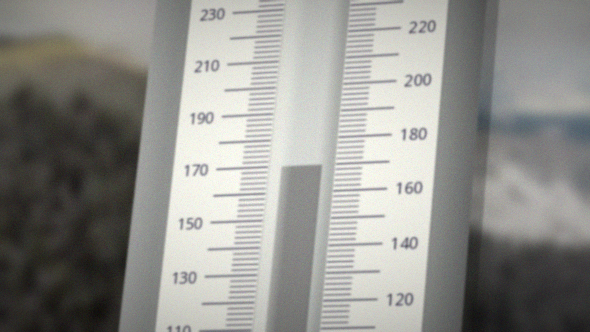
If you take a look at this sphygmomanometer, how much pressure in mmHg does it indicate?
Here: 170 mmHg
